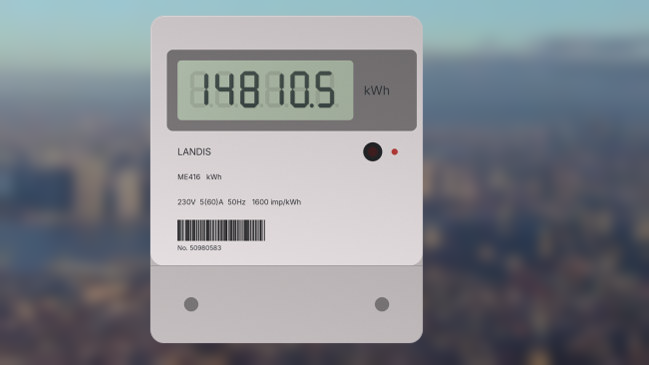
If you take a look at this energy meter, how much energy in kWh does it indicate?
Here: 14810.5 kWh
